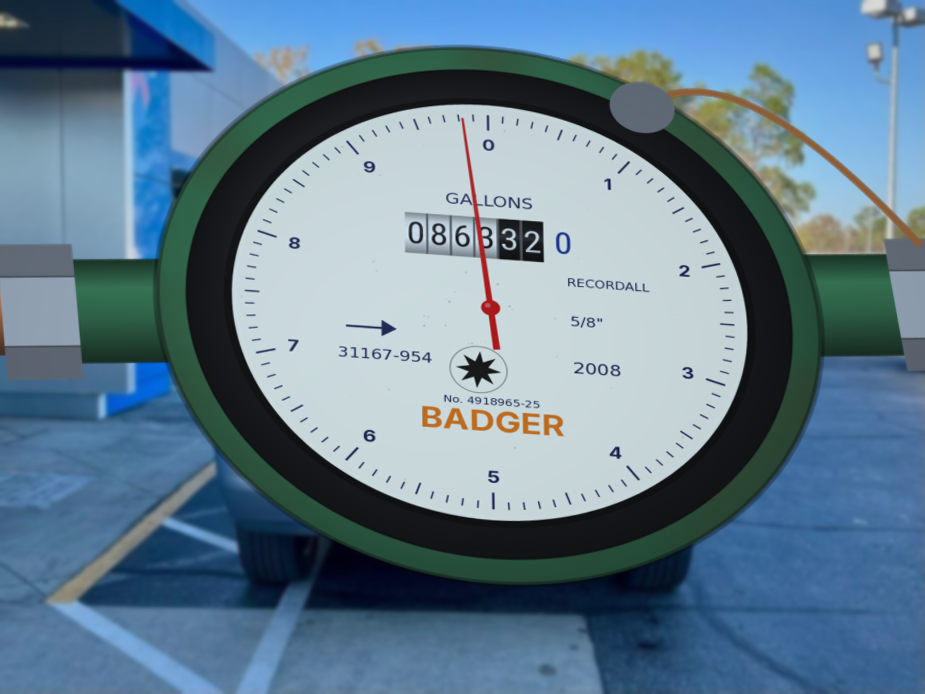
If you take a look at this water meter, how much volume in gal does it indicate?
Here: 863319.8 gal
